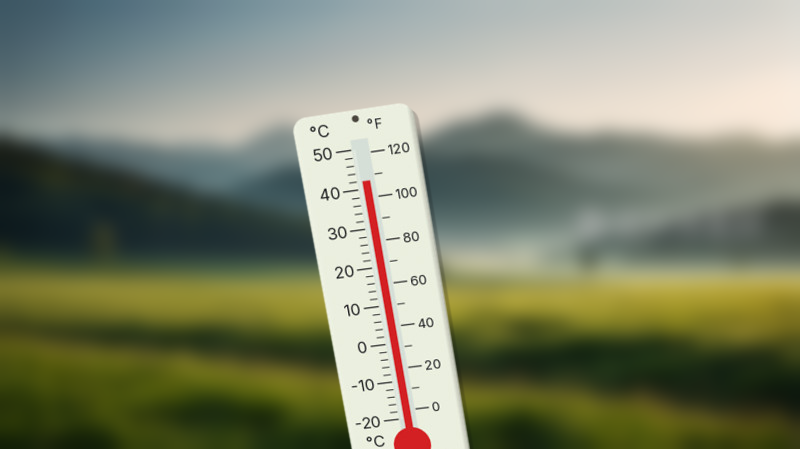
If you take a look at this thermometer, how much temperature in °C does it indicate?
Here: 42 °C
